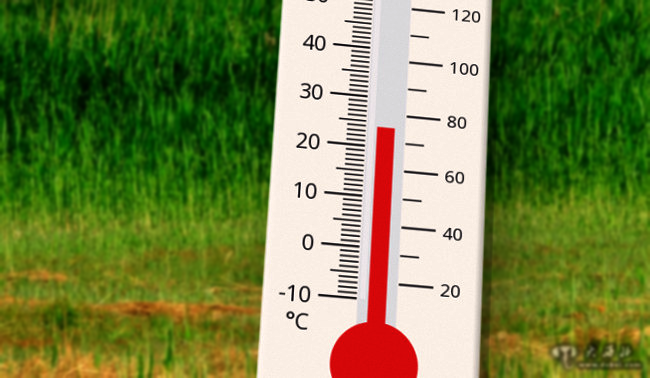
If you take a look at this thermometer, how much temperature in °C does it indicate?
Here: 24 °C
